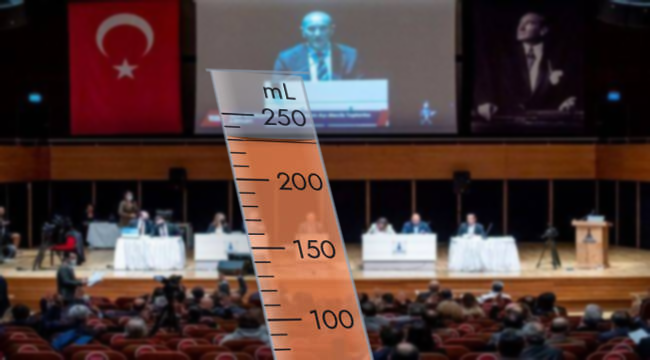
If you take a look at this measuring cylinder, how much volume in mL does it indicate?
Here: 230 mL
